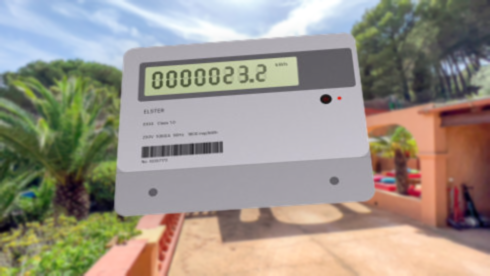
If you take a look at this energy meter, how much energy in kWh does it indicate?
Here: 23.2 kWh
